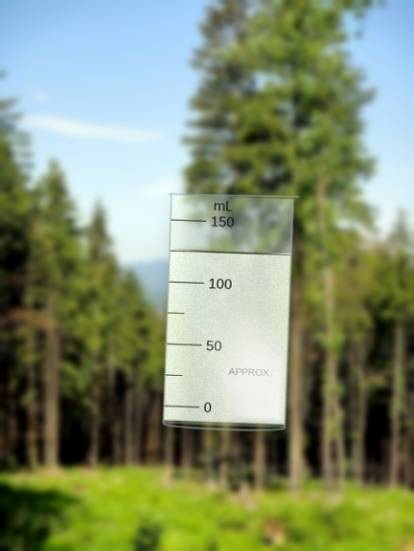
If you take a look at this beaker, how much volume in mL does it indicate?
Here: 125 mL
